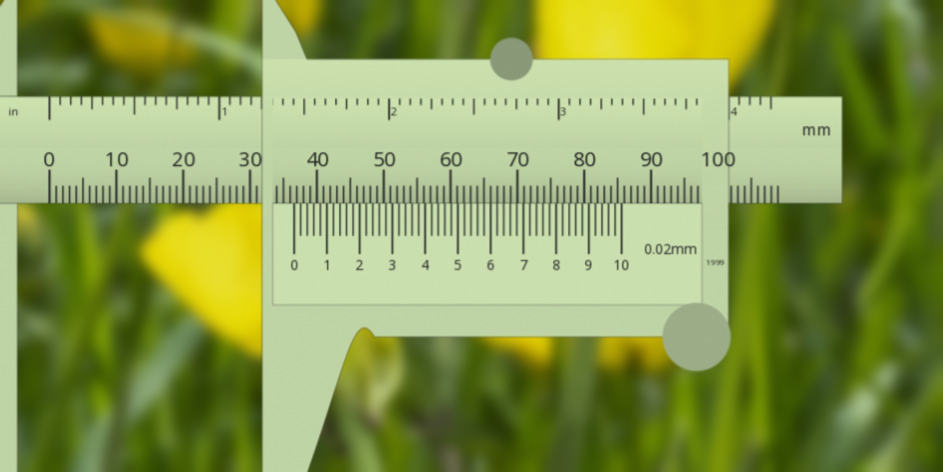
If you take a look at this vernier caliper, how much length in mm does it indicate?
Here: 36.6 mm
